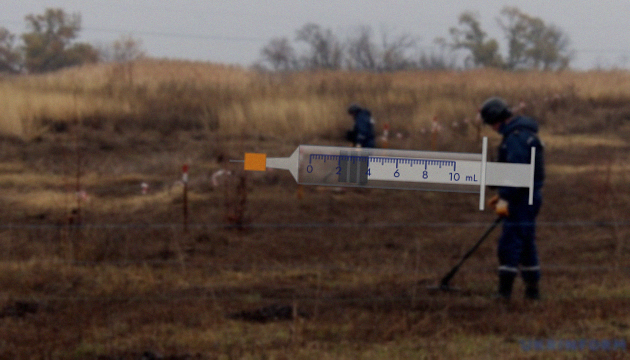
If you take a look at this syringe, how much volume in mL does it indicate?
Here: 2 mL
